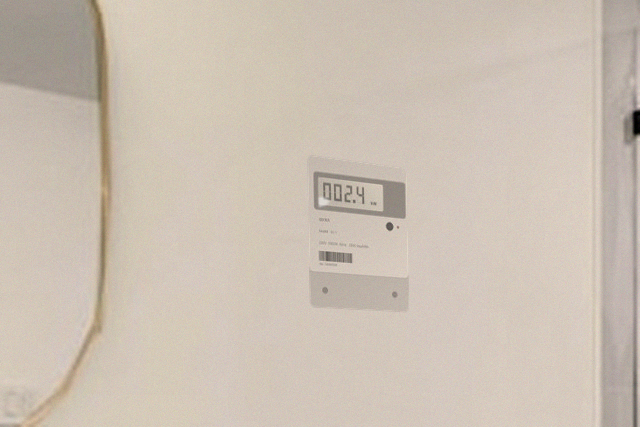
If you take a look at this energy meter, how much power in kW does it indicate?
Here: 2.4 kW
